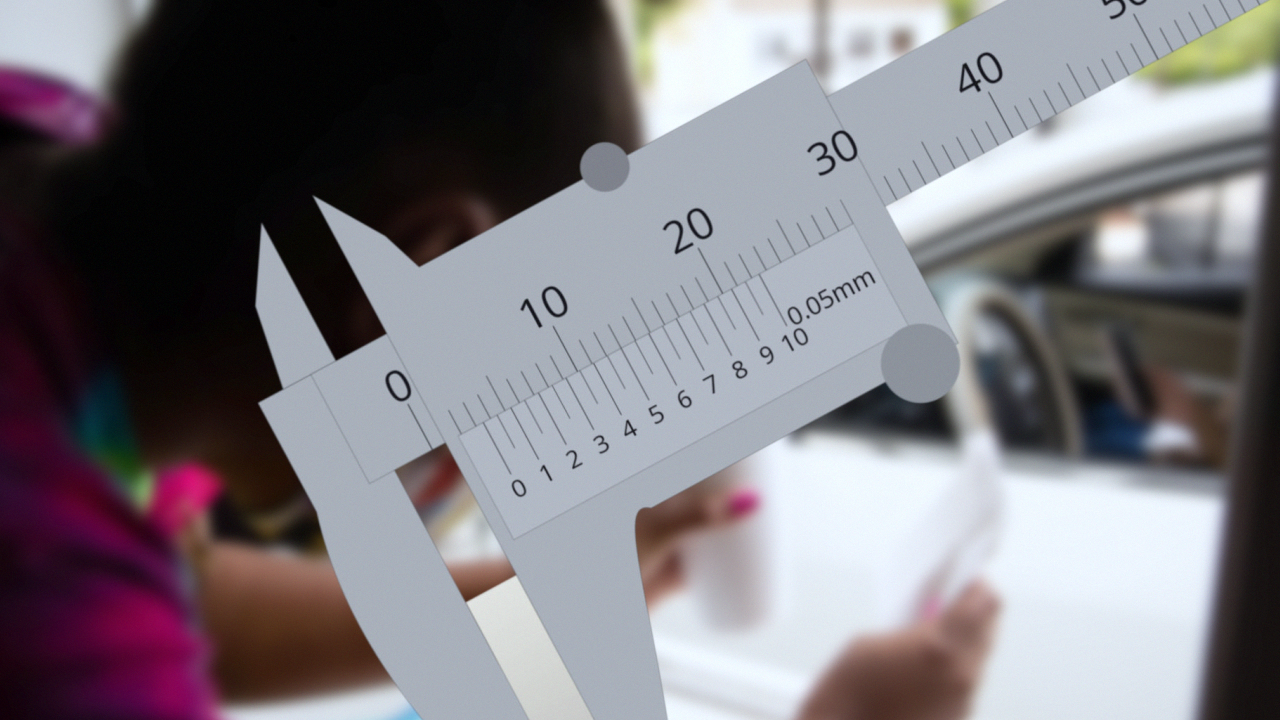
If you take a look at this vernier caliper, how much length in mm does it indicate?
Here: 3.5 mm
